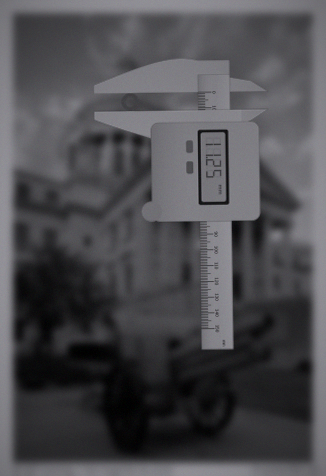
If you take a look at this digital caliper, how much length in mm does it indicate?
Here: 11.25 mm
